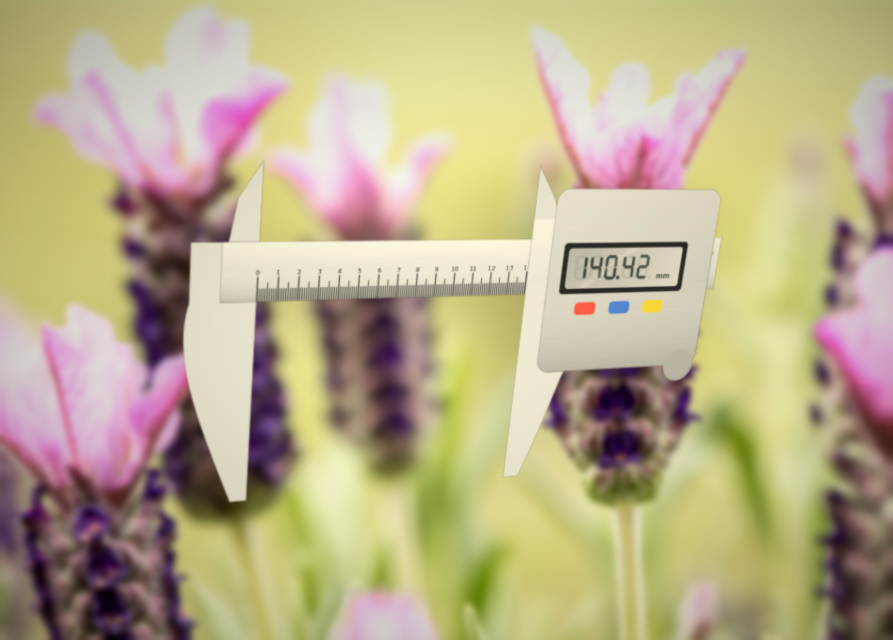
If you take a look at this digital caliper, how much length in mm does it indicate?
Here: 140.42 mm
